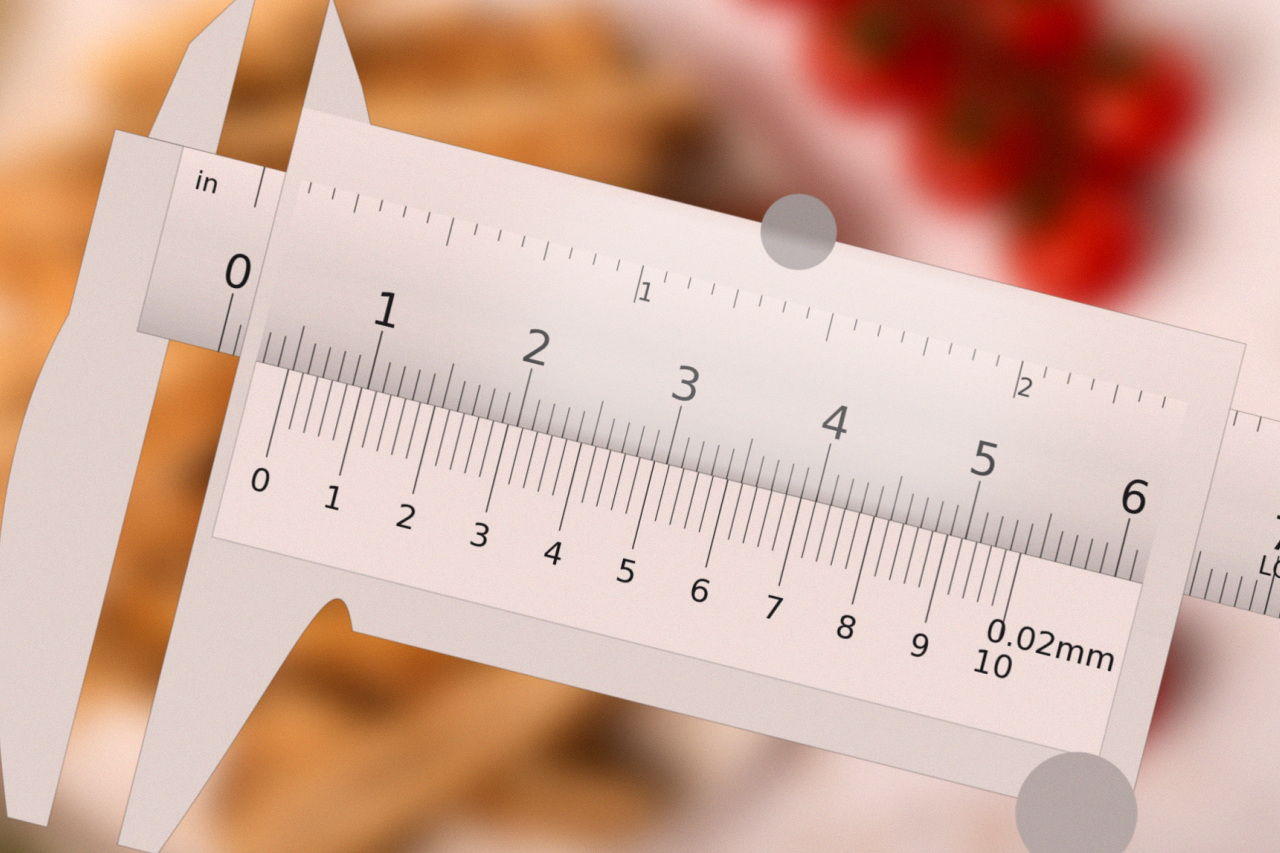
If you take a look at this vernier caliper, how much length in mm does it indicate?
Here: 4.7 mm
